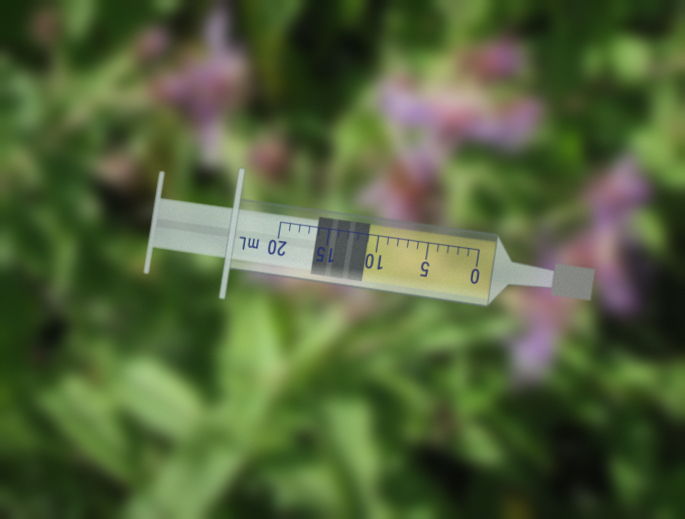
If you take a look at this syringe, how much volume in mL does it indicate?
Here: 11 mL
